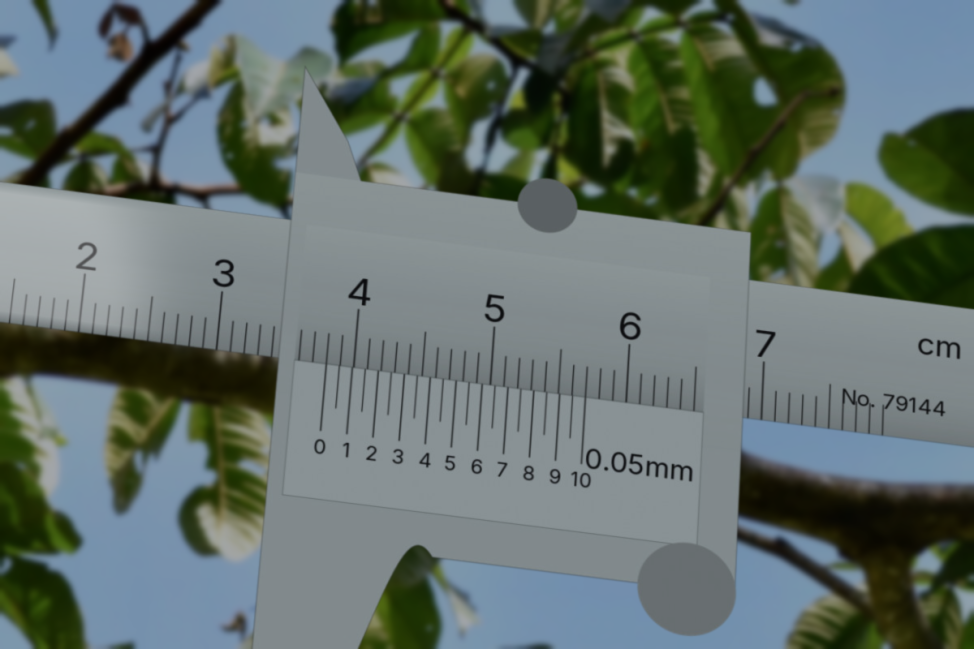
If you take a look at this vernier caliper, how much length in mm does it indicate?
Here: 38.0 mm
